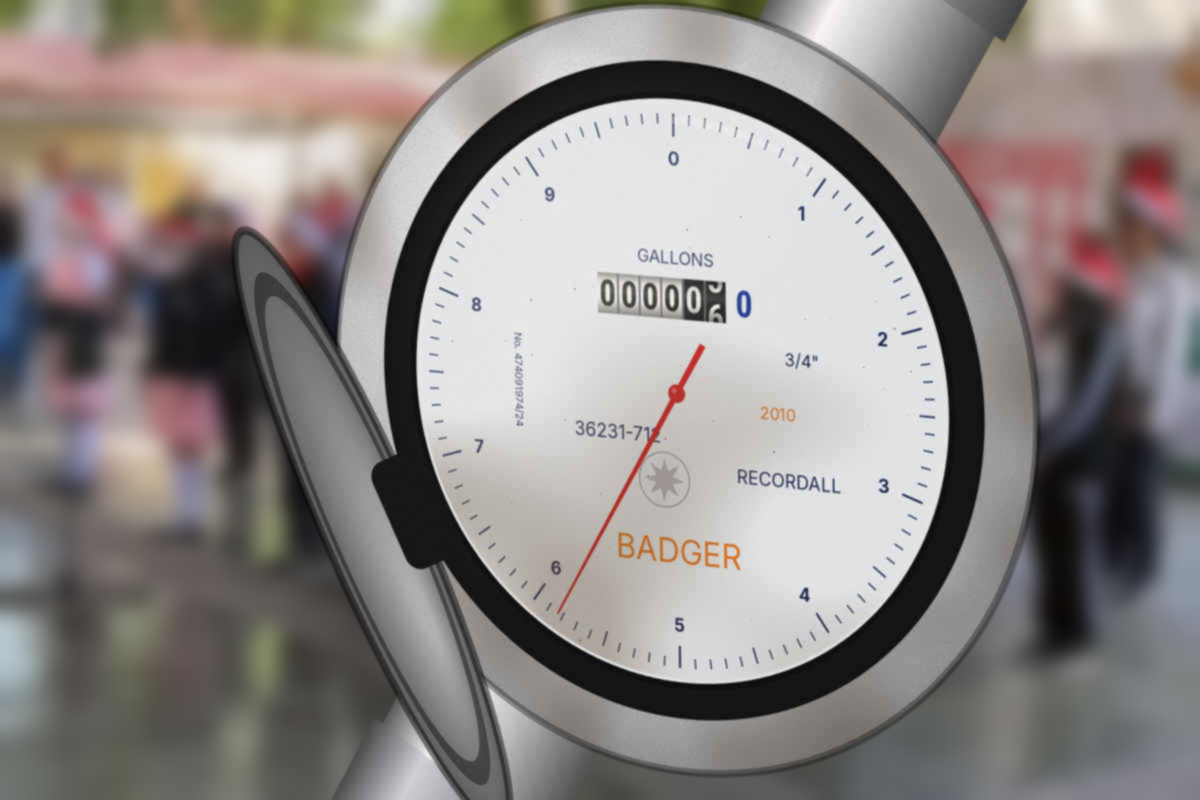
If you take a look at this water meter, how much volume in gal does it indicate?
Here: 55.8 gal
